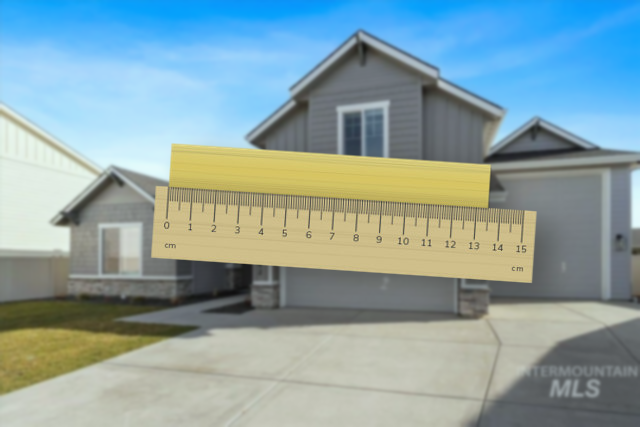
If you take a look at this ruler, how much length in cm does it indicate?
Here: 13.5 cm
